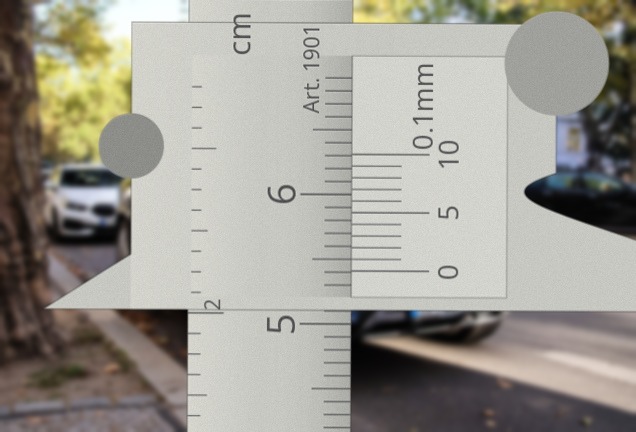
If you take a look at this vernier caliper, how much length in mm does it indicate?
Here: 54.1 mm
